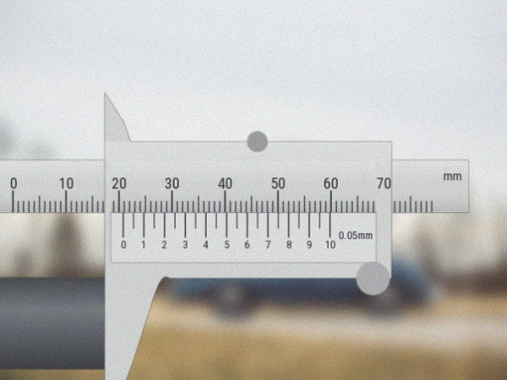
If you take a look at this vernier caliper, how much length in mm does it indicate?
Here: 20.8 mm
